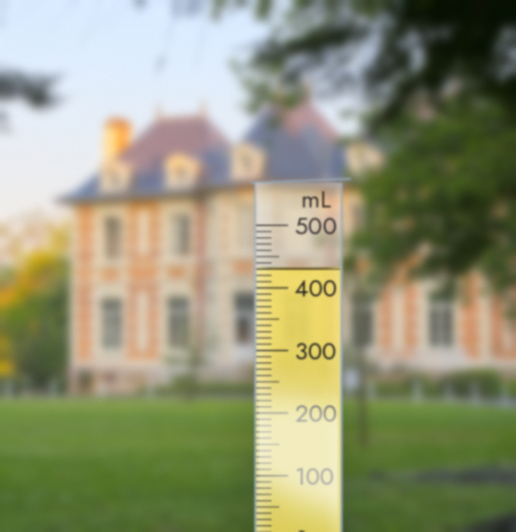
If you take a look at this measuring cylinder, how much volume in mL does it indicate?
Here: 430 mL
